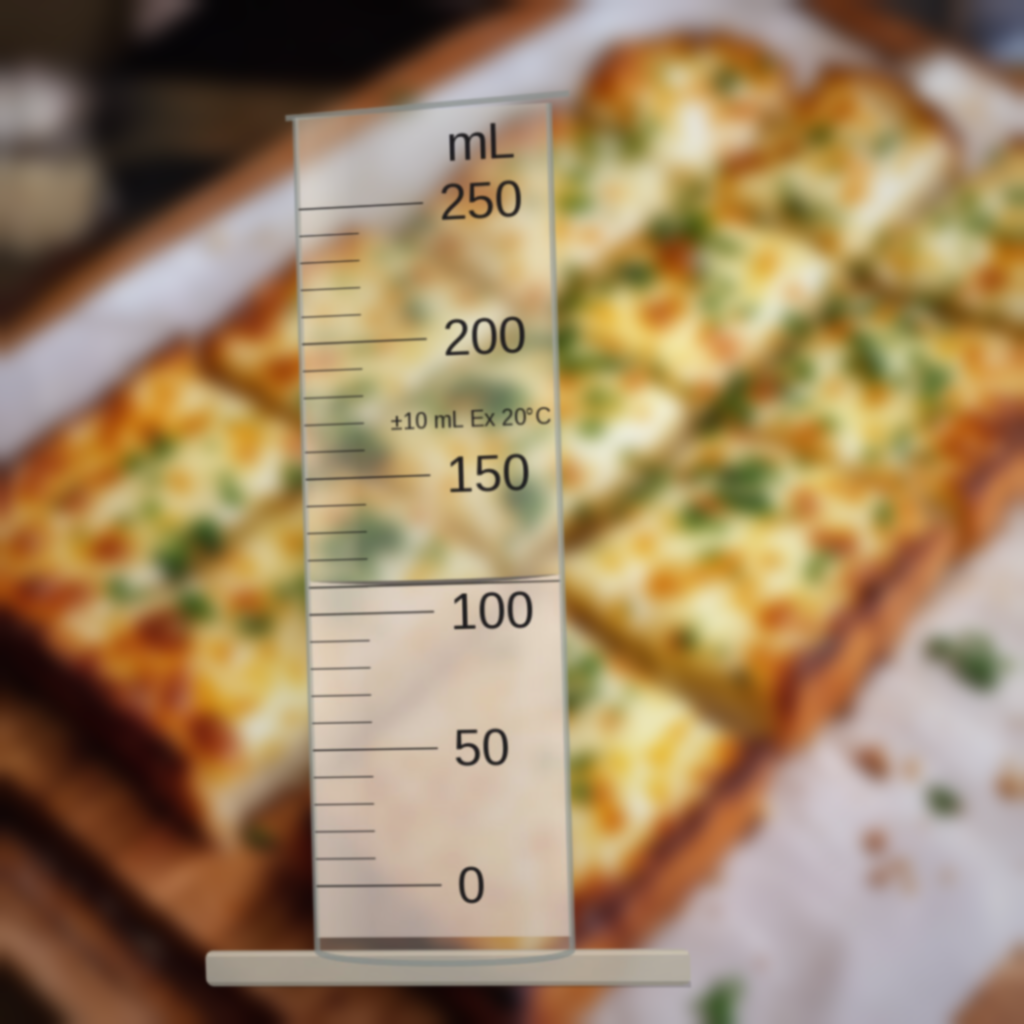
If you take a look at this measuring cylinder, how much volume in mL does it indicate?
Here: 110 mL
